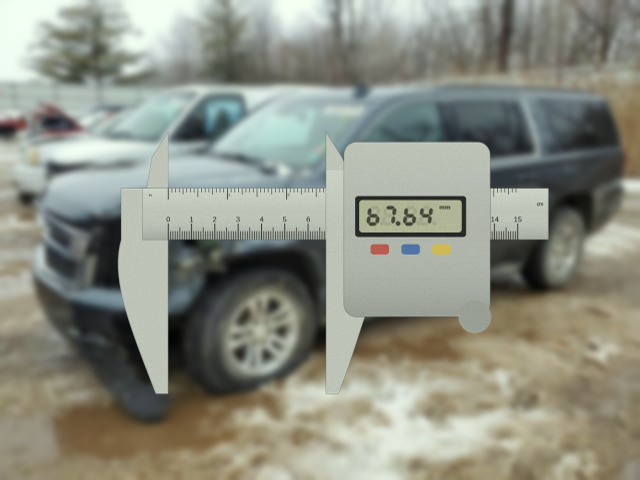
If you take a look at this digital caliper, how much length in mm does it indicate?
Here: 67.64 mm
